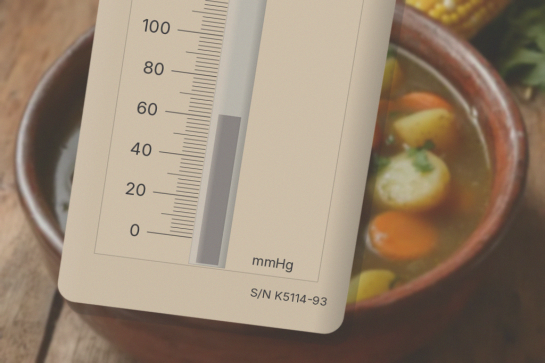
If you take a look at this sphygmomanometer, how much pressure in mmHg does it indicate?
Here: 62 mmHg
